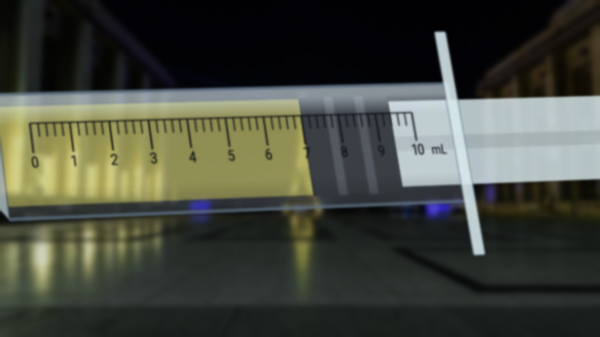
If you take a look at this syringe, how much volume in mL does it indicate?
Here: 7 mL
